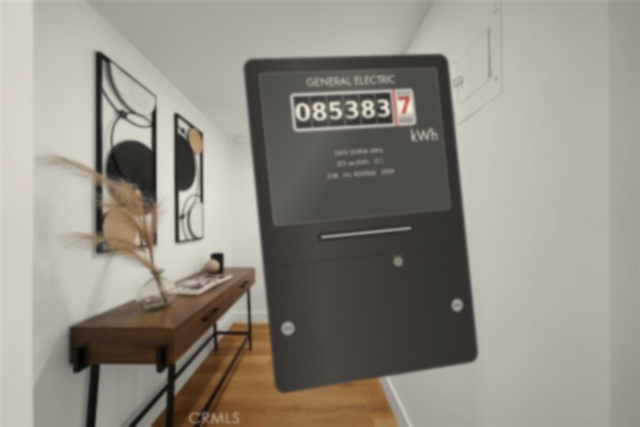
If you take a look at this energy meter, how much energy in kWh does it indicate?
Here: 85383.7 kWh
